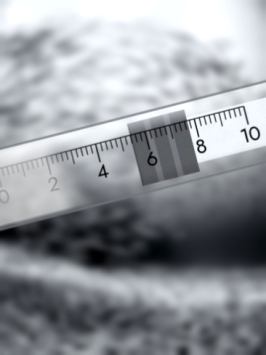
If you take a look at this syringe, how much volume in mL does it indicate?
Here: 5.4 mL
